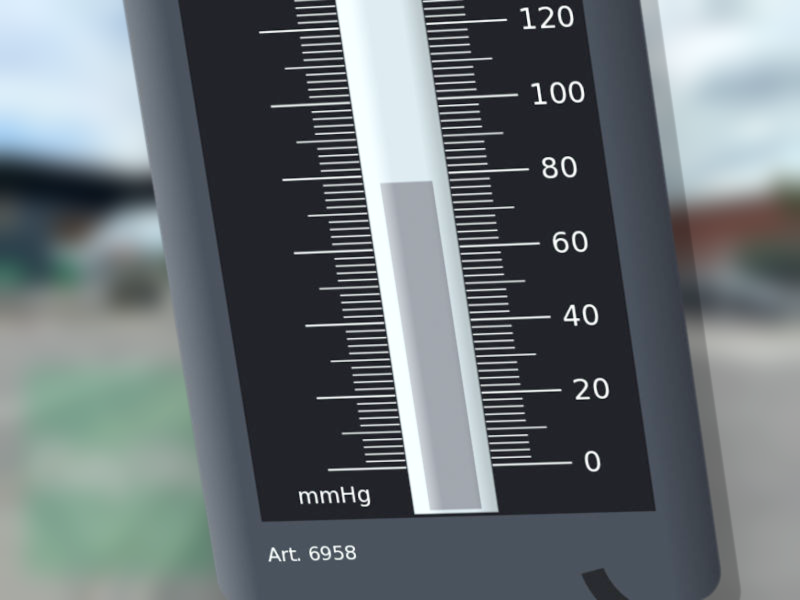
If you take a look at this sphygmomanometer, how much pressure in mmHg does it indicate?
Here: 78 mmHg
